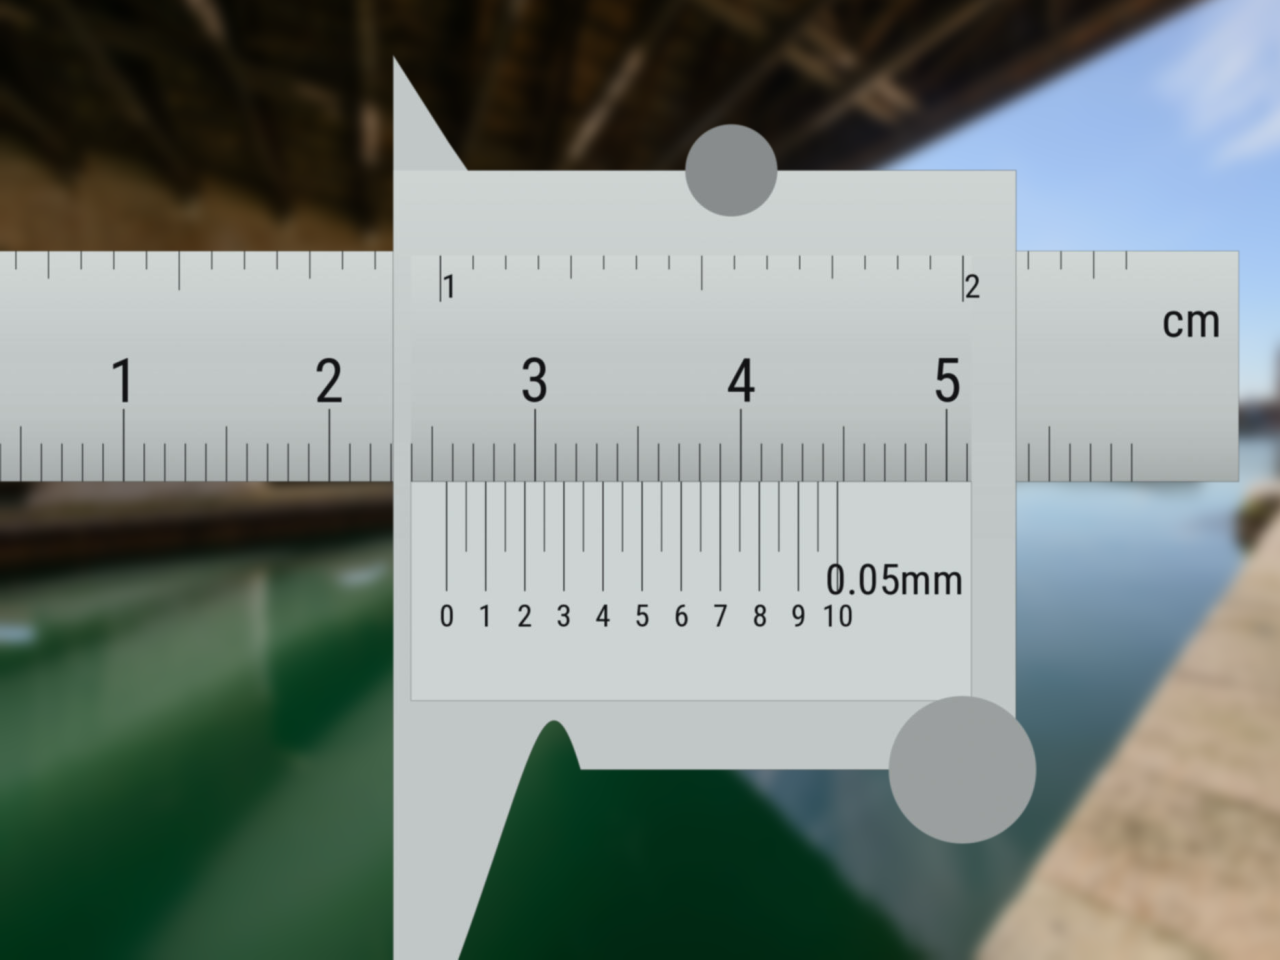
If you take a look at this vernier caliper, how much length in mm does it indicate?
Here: 25.7 mm
